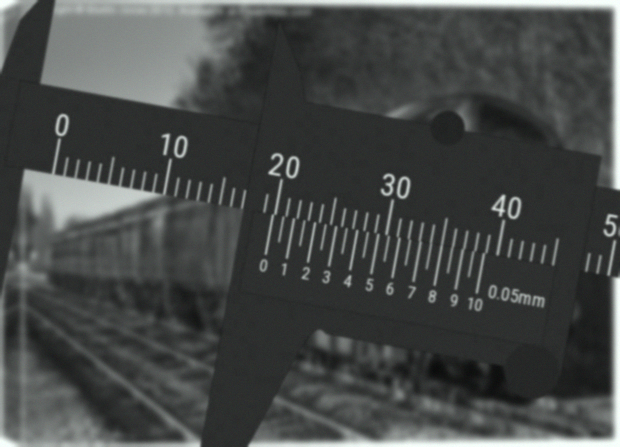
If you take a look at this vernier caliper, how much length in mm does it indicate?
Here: 19.8 mm
